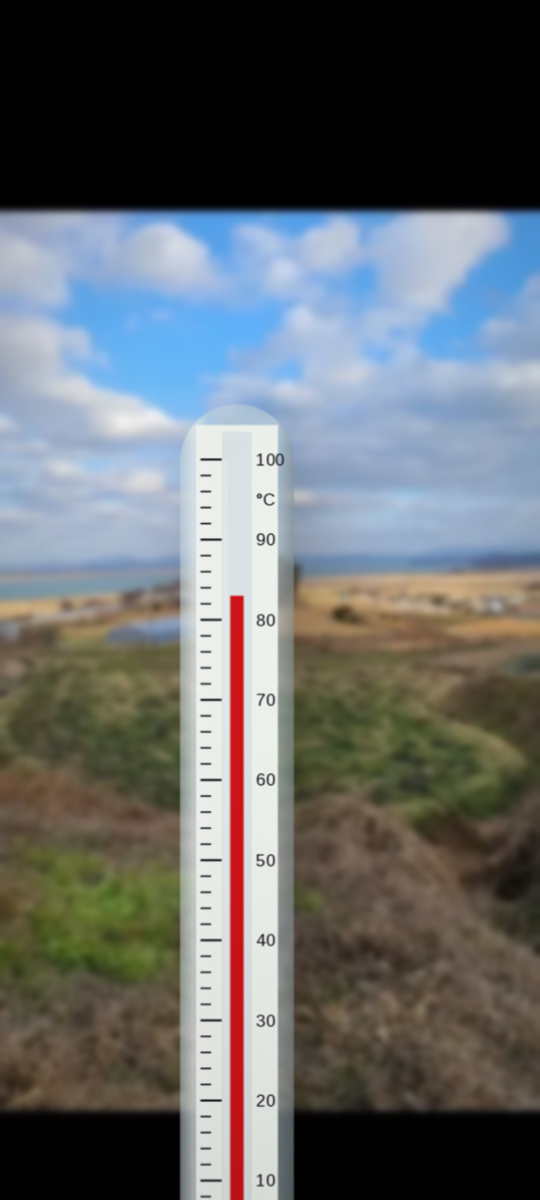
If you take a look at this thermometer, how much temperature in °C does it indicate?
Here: 83 °C
